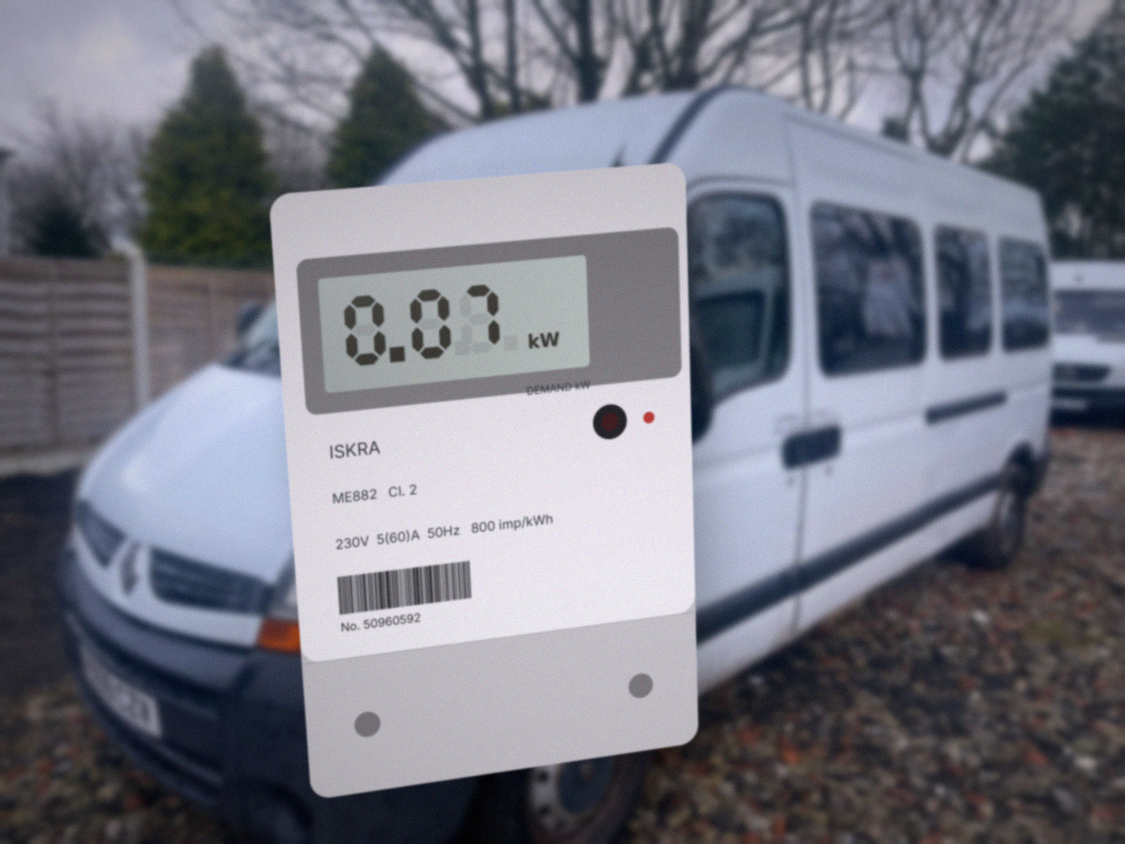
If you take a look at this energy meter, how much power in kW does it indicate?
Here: 0.07 kW
